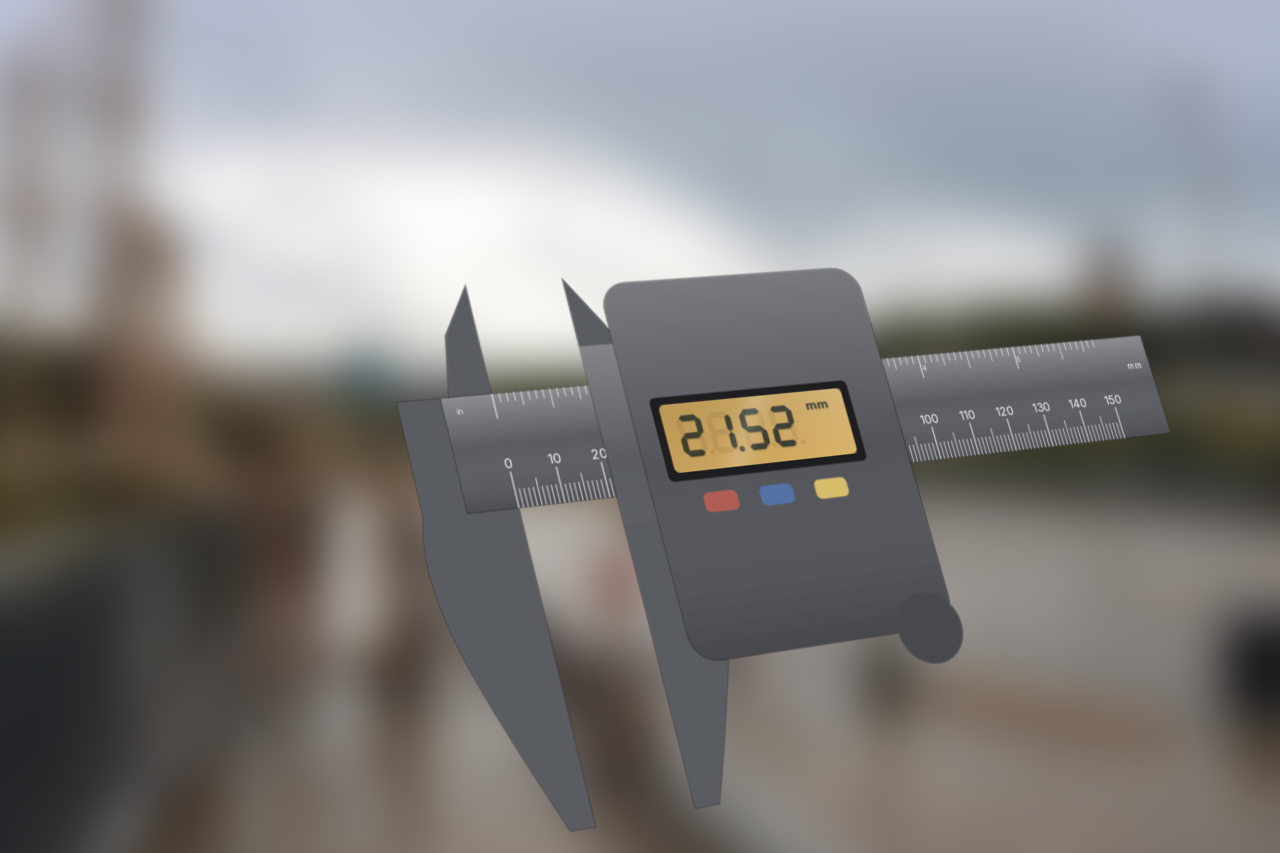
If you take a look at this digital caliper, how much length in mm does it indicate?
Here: 21.52 mm
